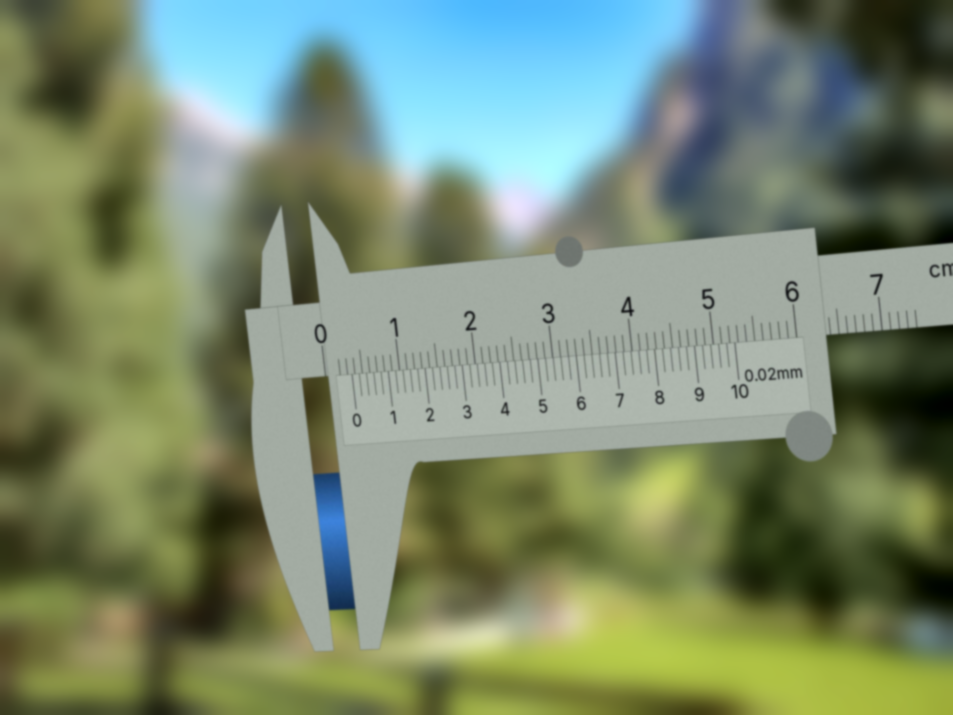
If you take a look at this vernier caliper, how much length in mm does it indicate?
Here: 3.6 mm
